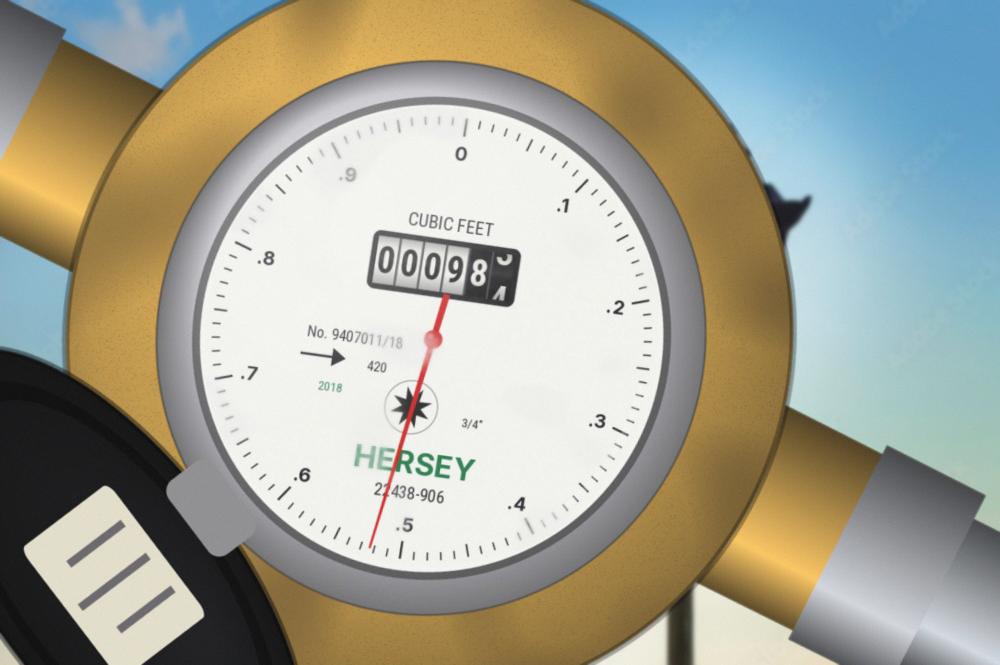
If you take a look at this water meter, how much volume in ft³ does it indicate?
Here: 983.52 ft³
